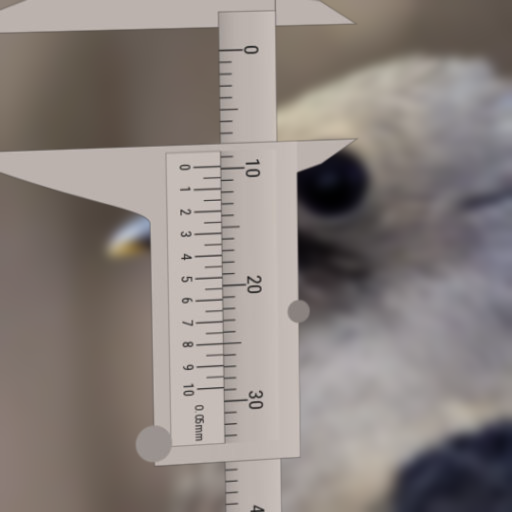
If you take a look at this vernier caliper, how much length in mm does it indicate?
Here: 9.8 mm
